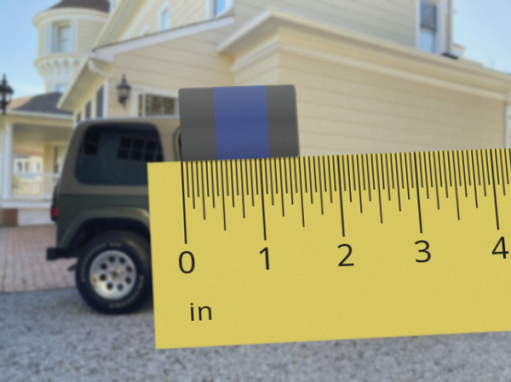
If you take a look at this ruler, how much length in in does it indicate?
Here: 1.5 in
